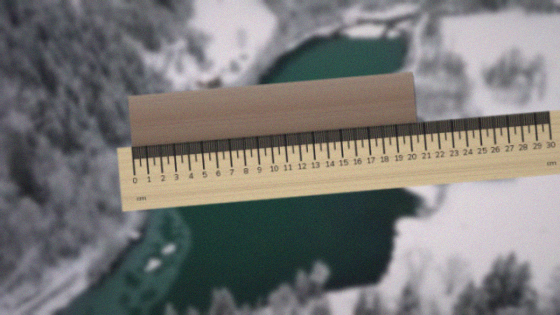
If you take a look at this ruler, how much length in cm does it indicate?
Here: 20.5 cm
